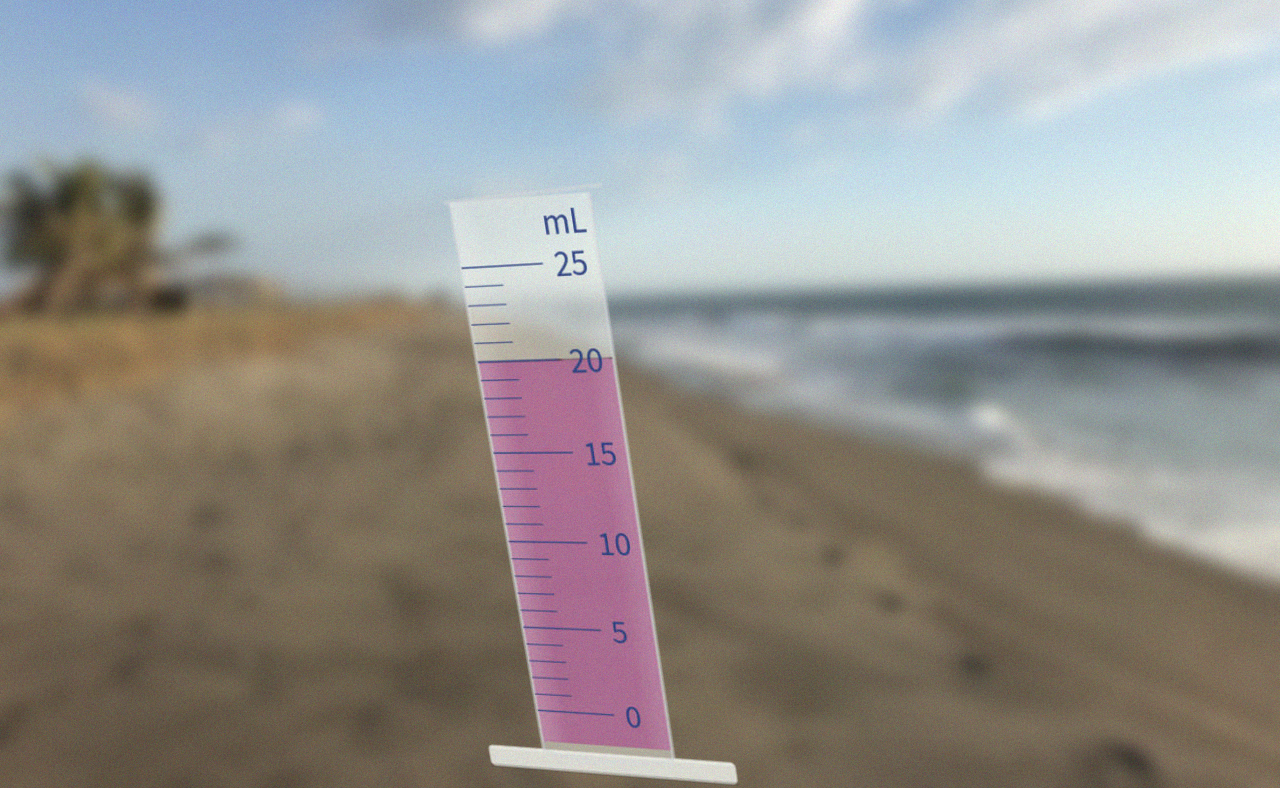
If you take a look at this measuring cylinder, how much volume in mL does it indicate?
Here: 20 mL
